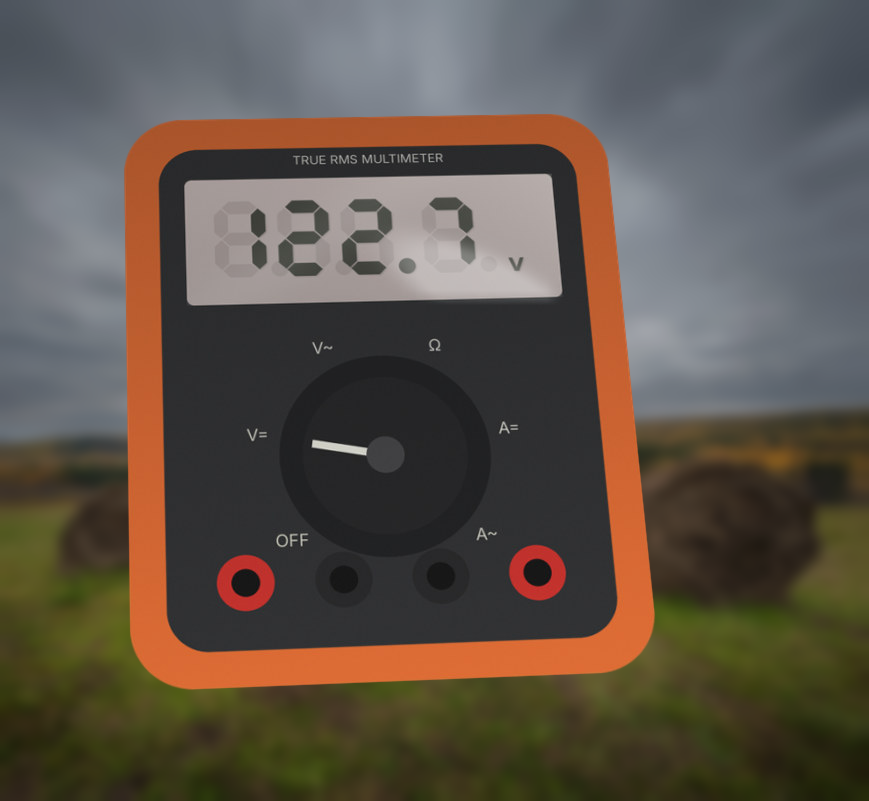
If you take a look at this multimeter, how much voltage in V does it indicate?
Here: 122.7 V
